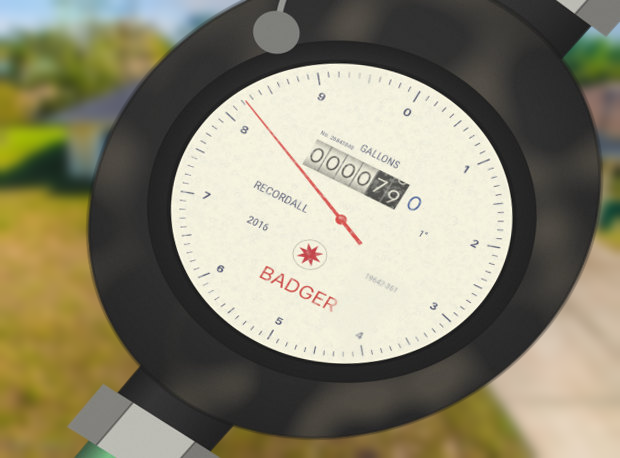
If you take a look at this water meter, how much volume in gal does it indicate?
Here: 788.2 gal
